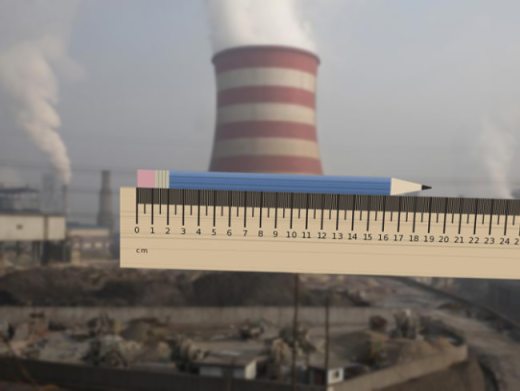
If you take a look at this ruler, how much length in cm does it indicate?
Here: 19 cm
